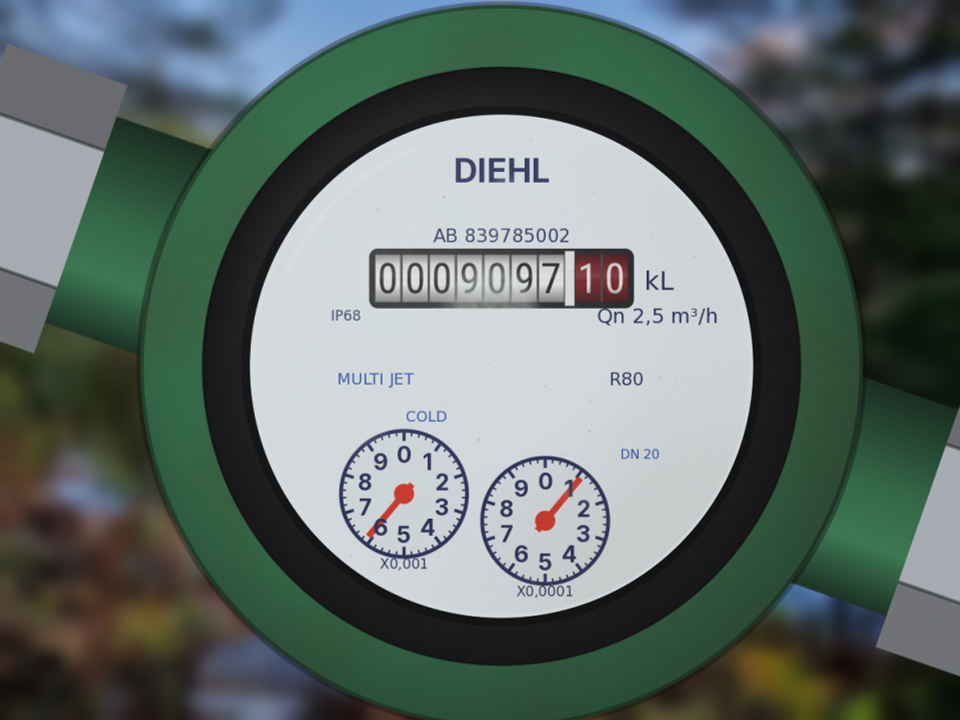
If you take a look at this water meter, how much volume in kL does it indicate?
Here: 9097.1061 kL
